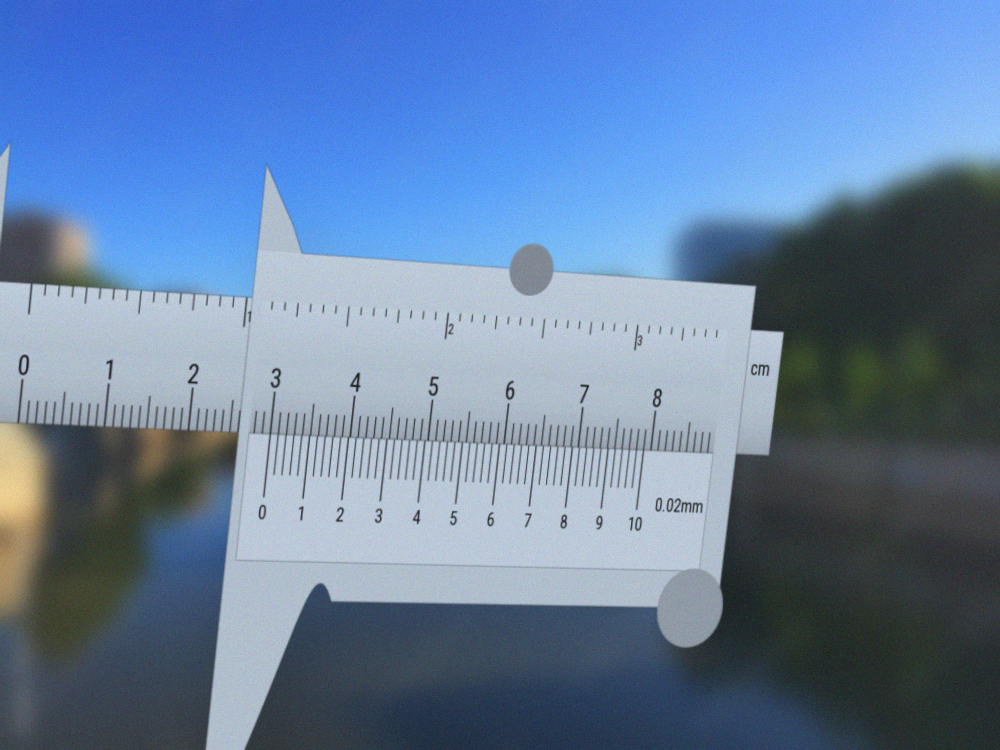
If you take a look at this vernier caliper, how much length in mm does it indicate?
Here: 30.0 mm
